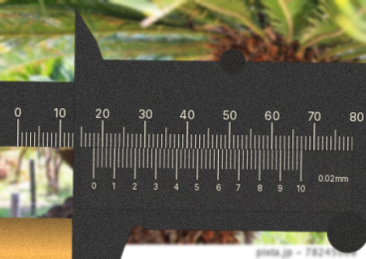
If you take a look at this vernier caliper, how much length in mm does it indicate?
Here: 18.0 mm
